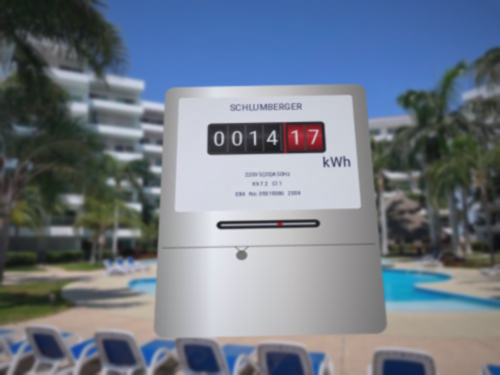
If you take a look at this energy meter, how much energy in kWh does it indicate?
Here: 14.17 kWh
